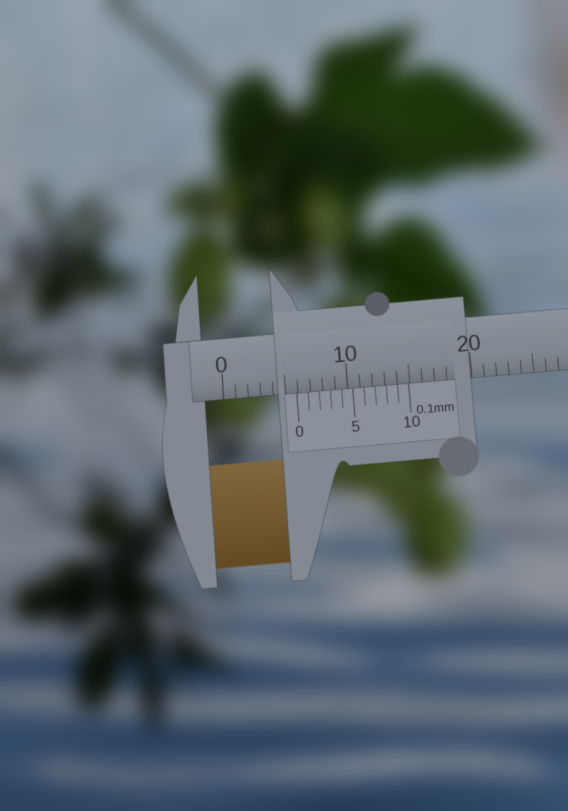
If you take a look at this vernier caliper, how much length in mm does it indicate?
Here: 5.9 mm
